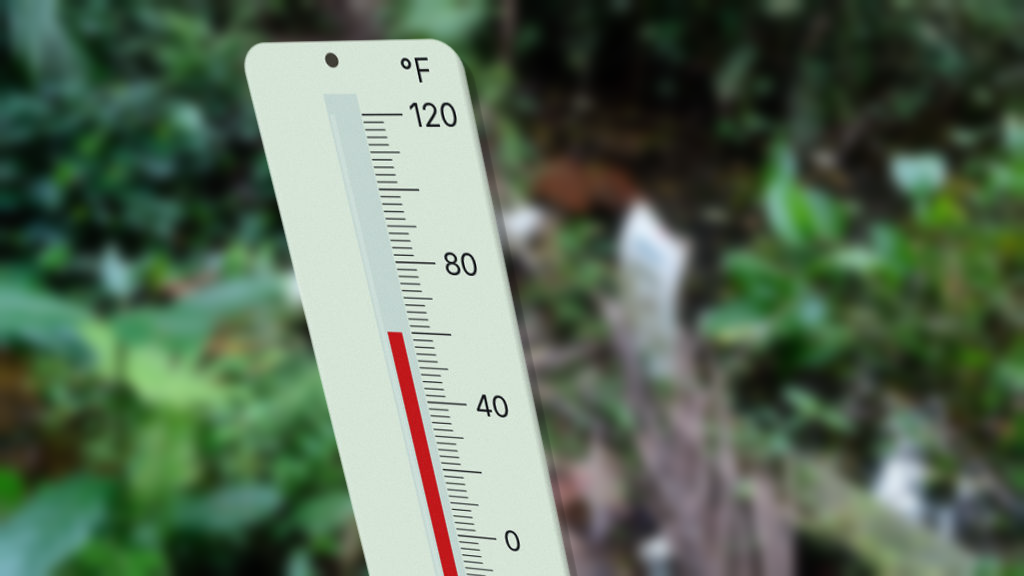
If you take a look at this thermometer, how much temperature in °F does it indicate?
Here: 60 °F
